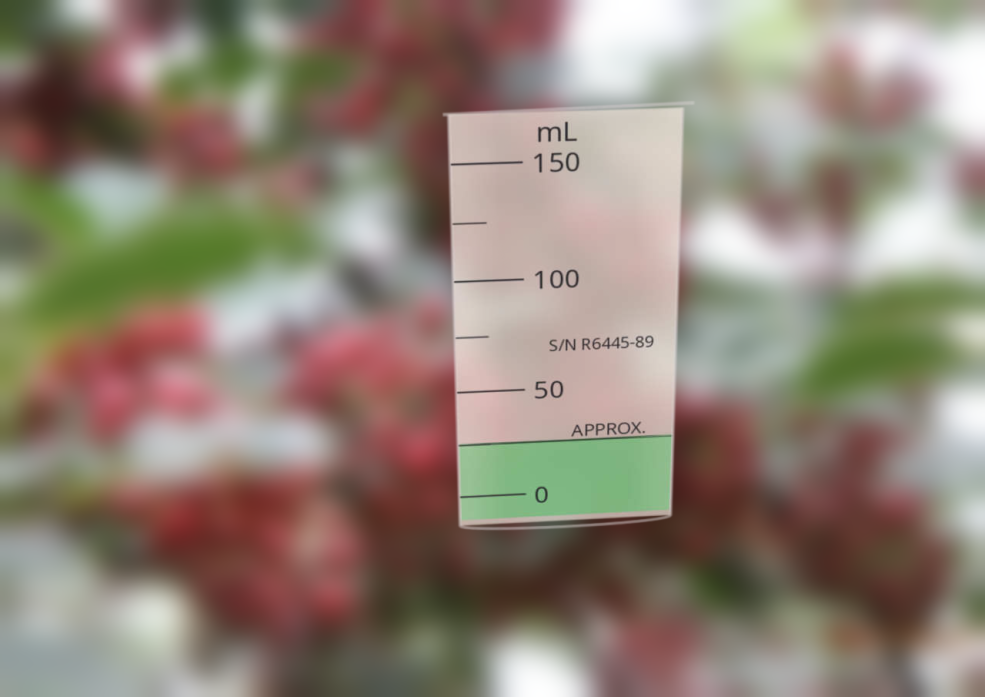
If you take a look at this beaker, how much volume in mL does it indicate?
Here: 25 mL
